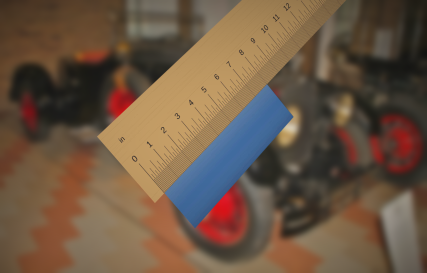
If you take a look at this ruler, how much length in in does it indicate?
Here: 8 in
